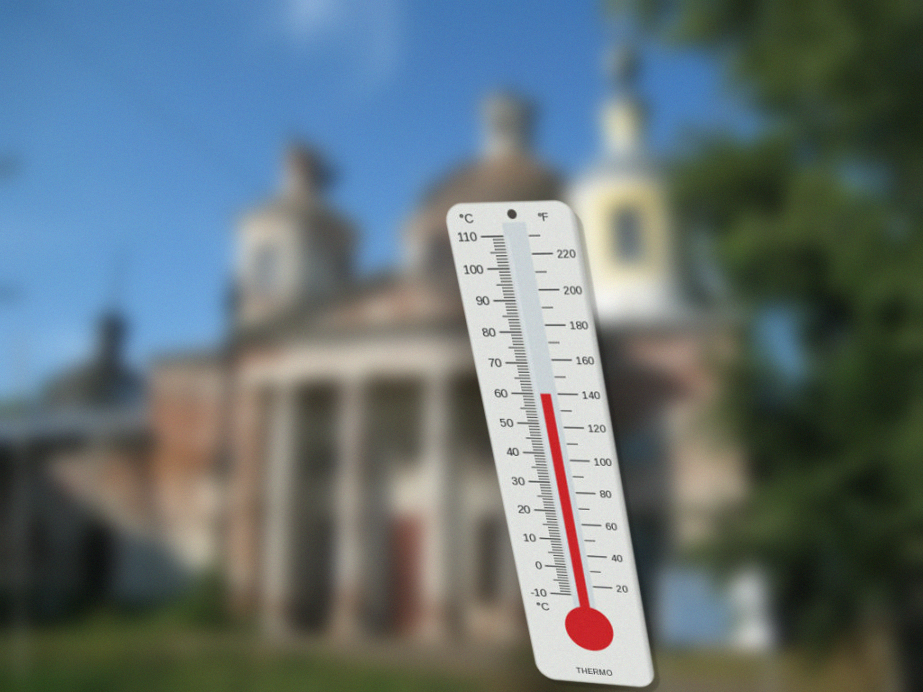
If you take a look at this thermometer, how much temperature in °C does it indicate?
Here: 60 °C
